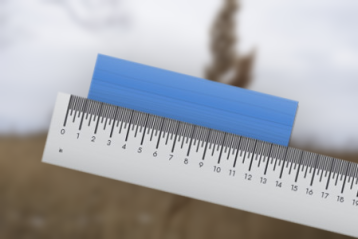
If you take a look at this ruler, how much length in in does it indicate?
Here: 13 in
